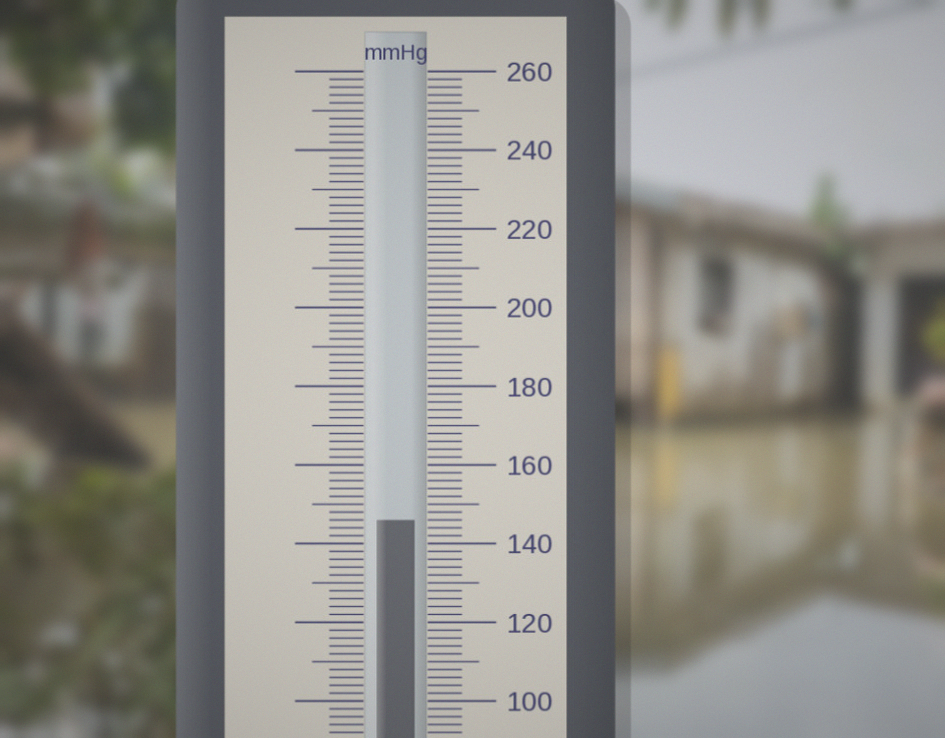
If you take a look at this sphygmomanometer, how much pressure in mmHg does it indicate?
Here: 146 mmHg
